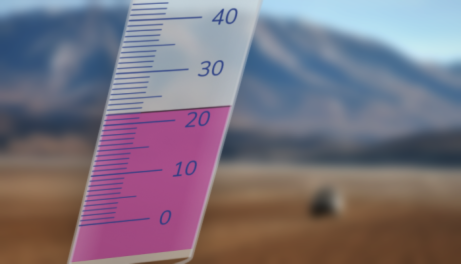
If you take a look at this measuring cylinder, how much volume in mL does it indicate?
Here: 22 mL
